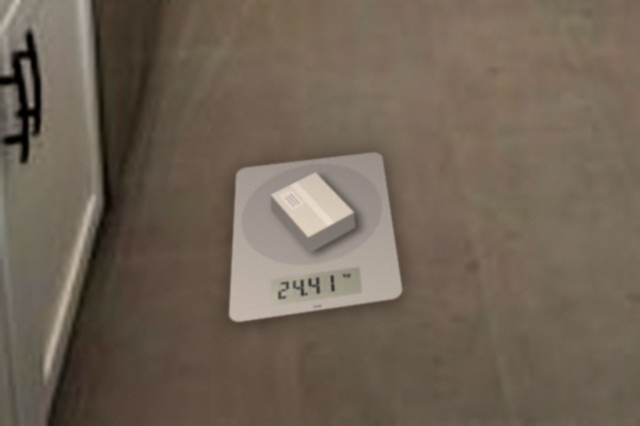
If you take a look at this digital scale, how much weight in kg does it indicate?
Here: 24.41 kg
